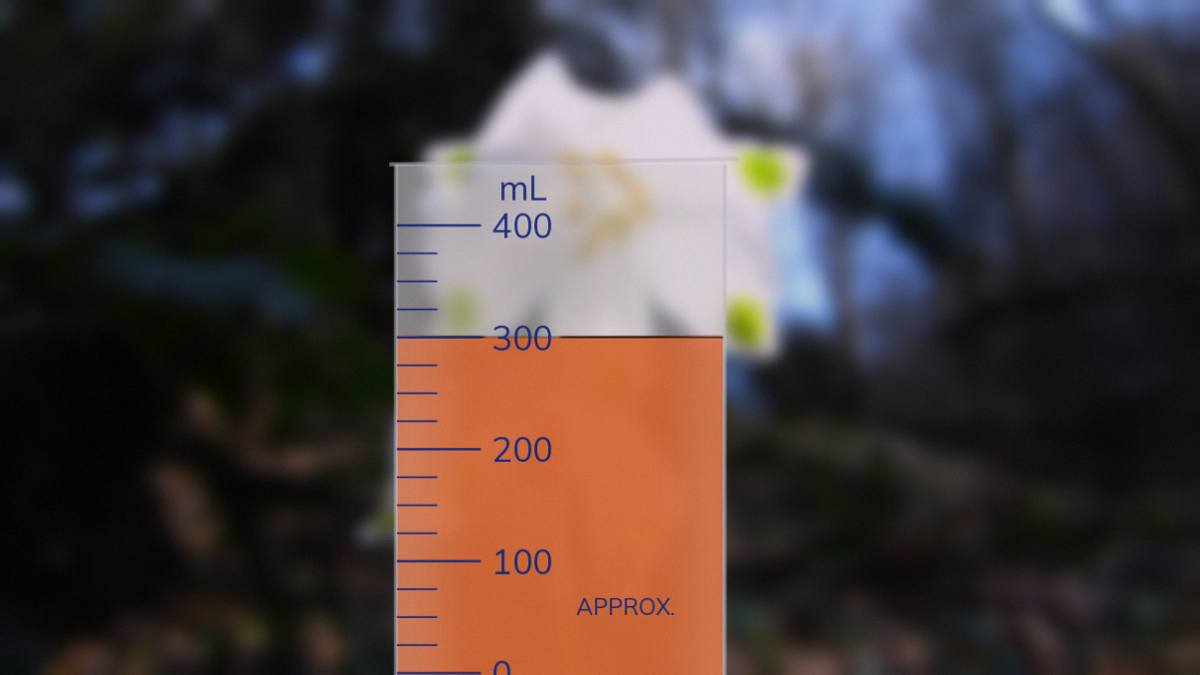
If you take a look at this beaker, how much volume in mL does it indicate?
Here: 300 mL
